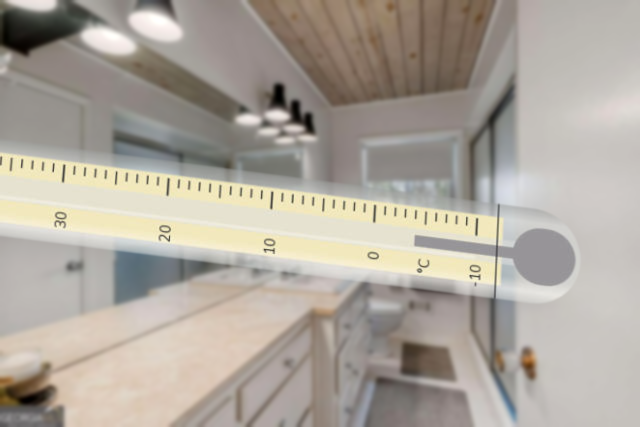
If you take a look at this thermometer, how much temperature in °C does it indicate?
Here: -4 °C
